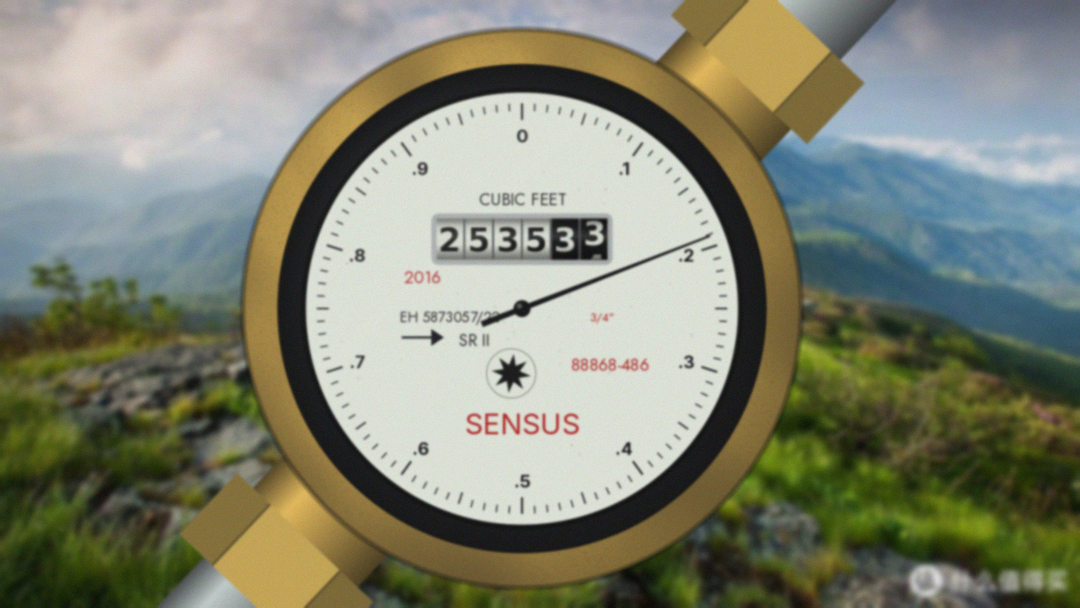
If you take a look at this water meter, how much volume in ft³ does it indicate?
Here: 253533.19 ft³
